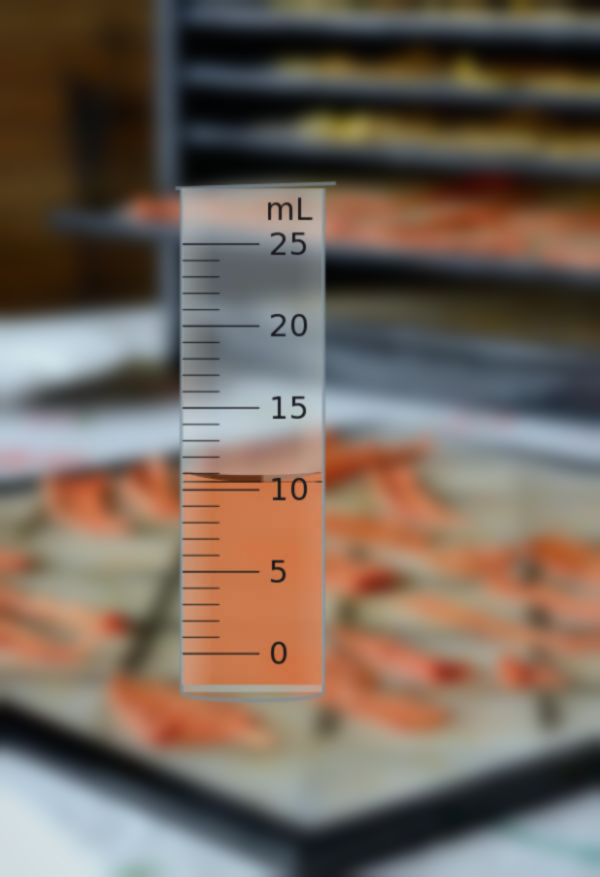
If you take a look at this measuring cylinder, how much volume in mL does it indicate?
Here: 10.5 mL
